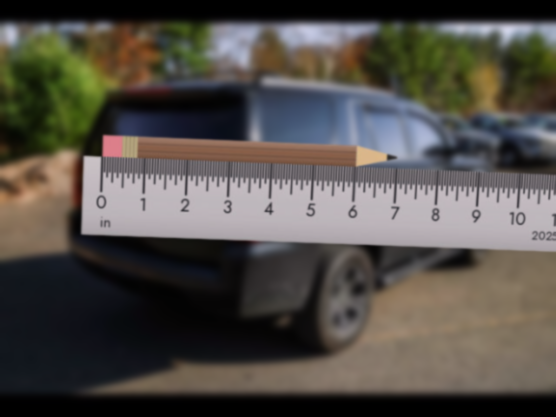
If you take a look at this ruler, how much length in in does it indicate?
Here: 7 in
